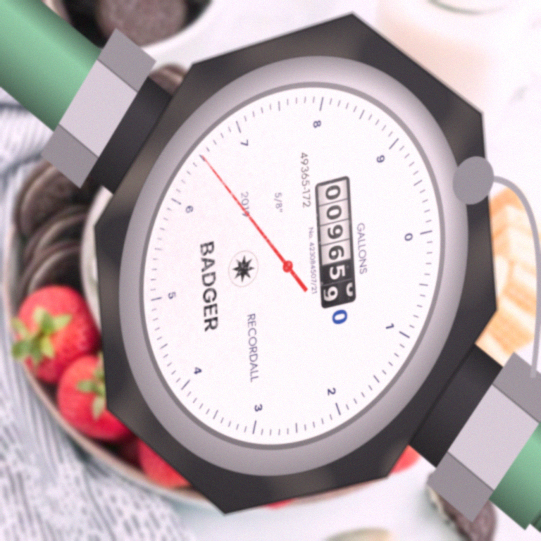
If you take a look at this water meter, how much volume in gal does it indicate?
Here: 96586.5 gal
